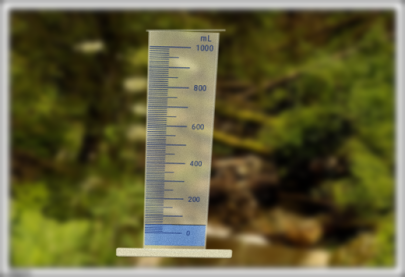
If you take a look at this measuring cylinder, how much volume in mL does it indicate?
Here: 50 mL
